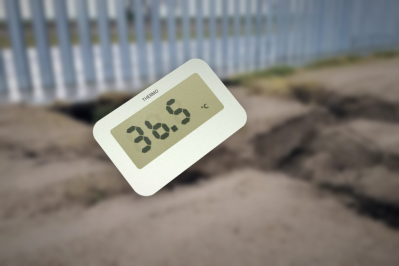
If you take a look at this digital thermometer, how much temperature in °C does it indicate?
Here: 36.5 °C
